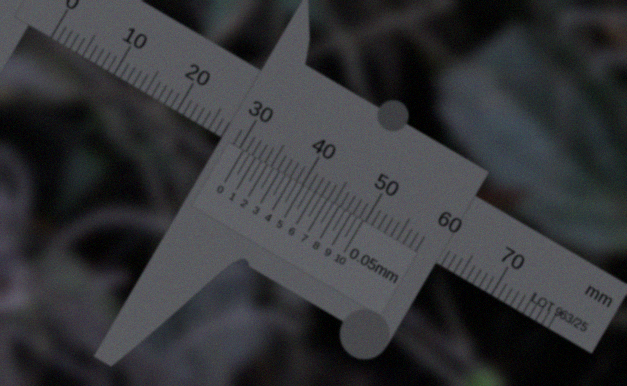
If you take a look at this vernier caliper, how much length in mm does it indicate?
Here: 30.6 mm
